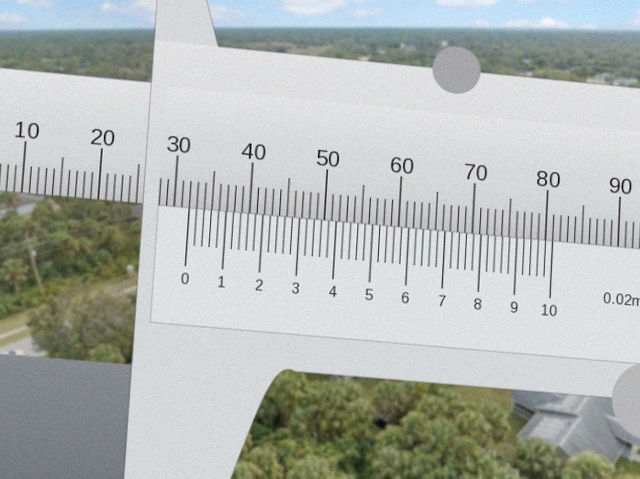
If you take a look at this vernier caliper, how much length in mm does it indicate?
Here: 32.0 mm
